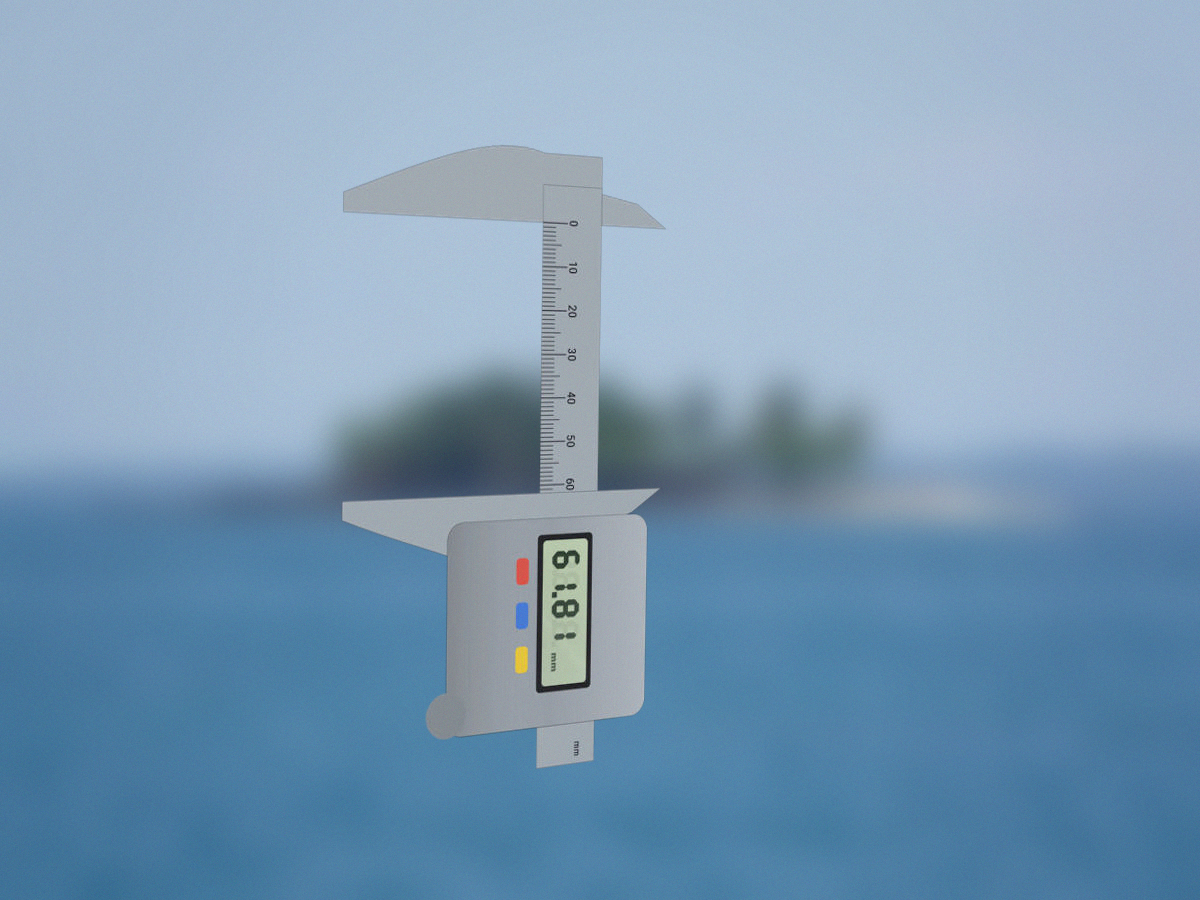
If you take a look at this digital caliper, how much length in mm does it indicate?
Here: 61.81 mm
